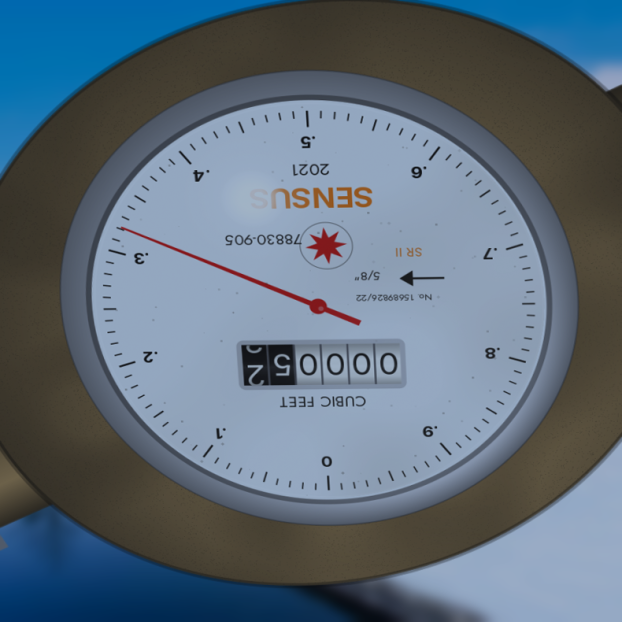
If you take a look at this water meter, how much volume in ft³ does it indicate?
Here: 52.32 ft³
